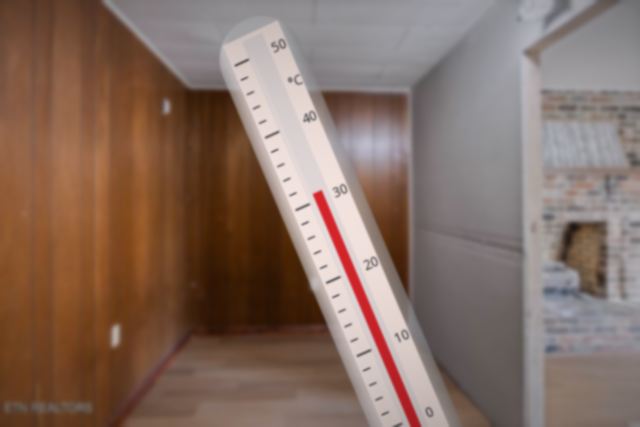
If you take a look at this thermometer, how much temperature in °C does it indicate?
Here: 31 °C
